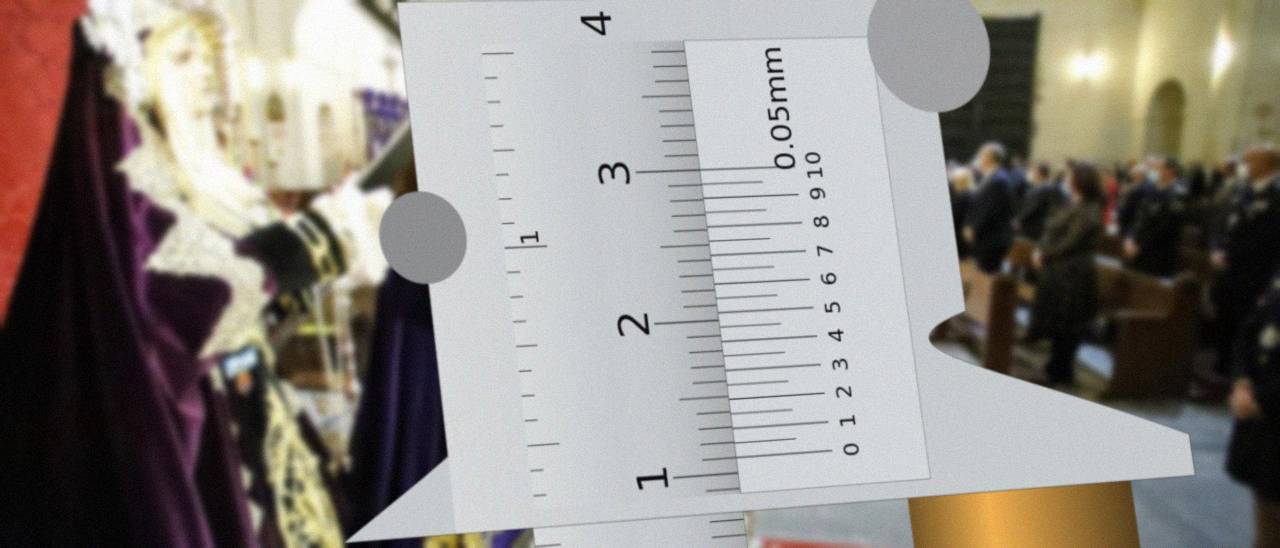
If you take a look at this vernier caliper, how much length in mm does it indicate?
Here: 11.0 mm
